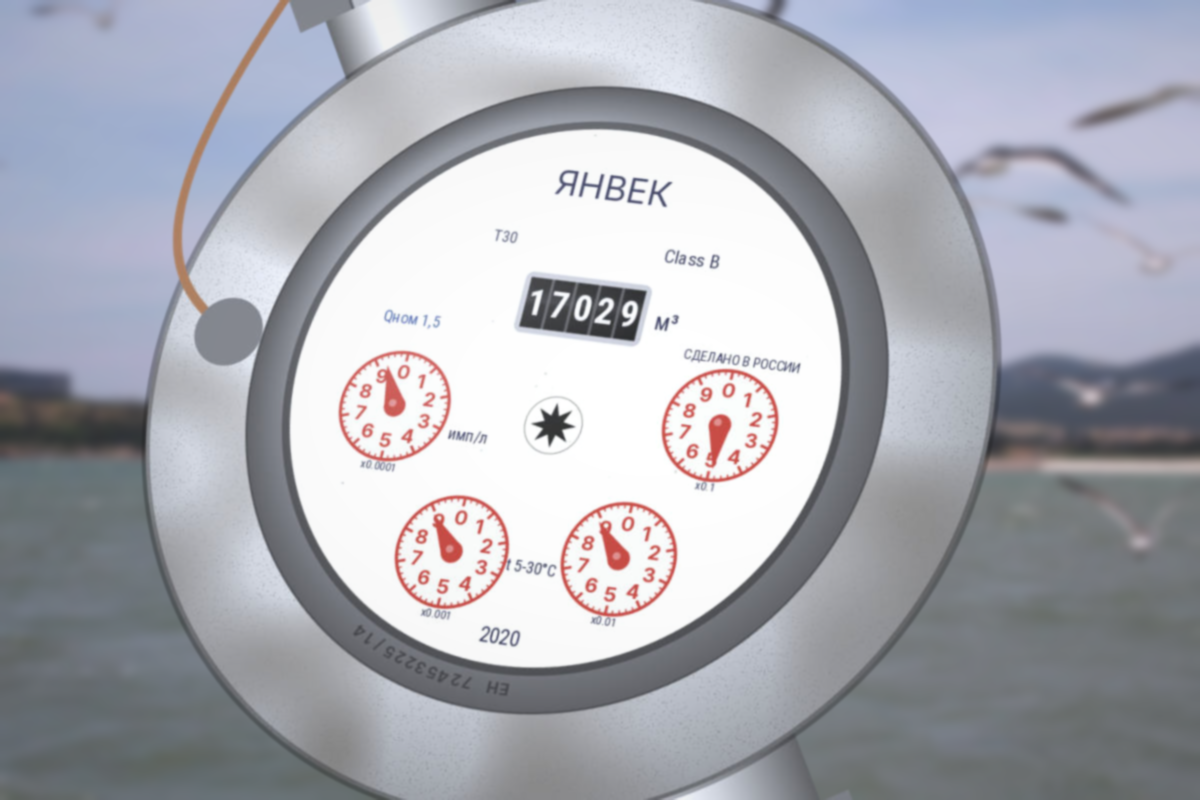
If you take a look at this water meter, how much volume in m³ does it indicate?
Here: 17029.4889 m³
